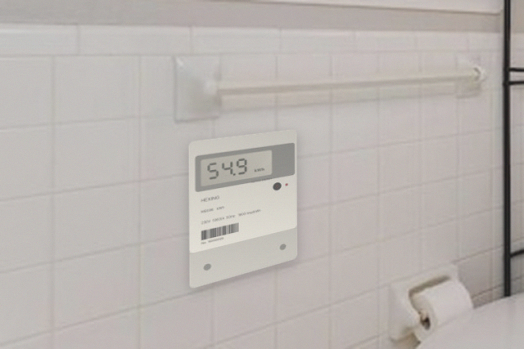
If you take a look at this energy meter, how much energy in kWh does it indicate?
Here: 54.9 kWh
